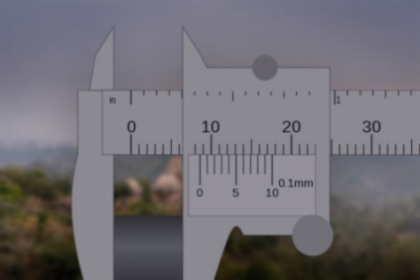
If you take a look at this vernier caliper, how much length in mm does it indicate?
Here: 8.6 mm
